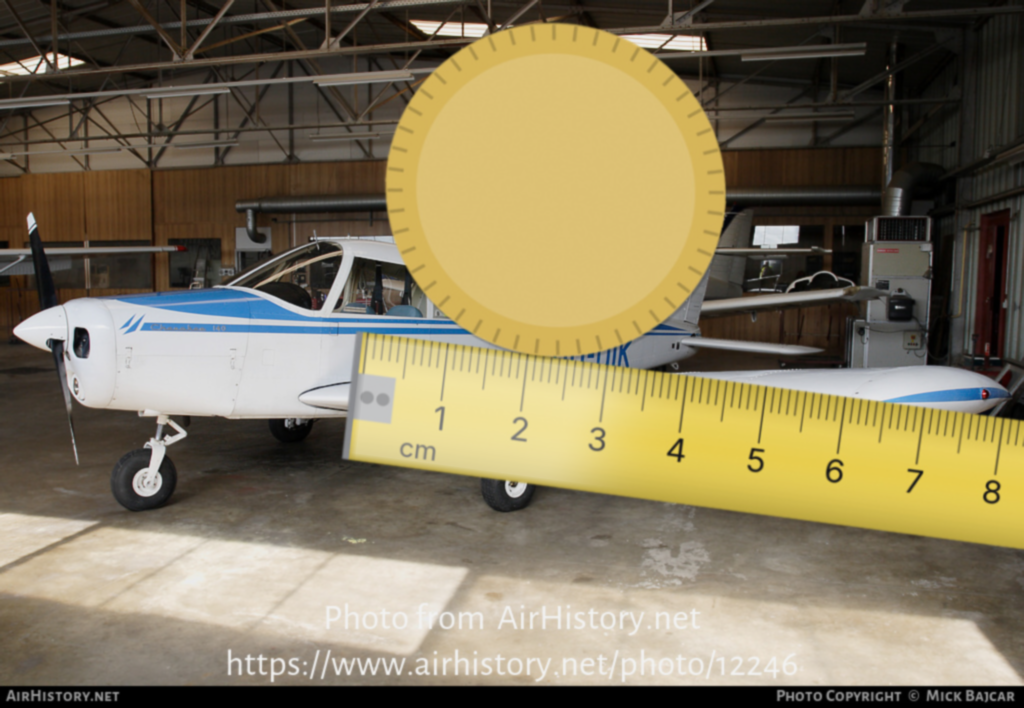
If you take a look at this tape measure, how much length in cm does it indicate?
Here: 4.2 cm
